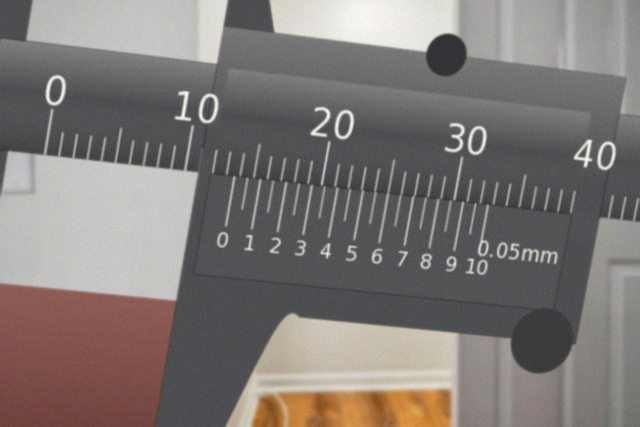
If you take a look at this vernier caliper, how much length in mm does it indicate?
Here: 13.6 mm
